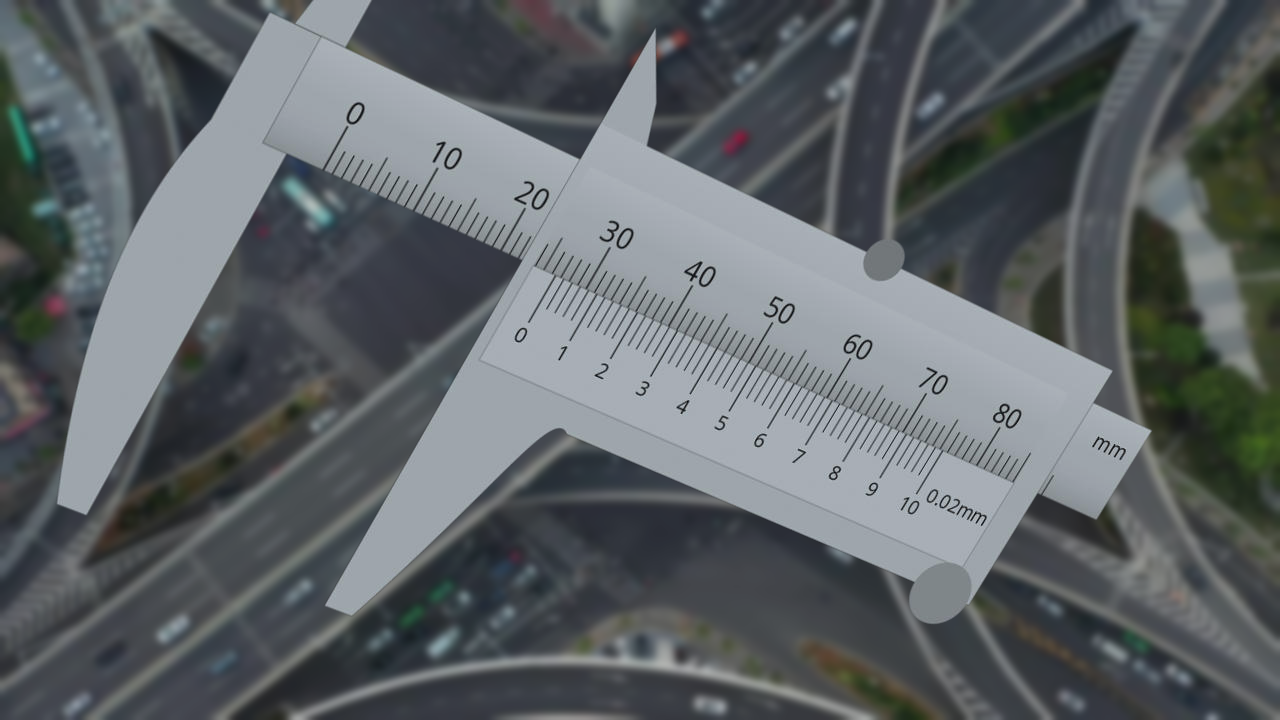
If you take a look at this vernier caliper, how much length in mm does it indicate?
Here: 26.4 mm
